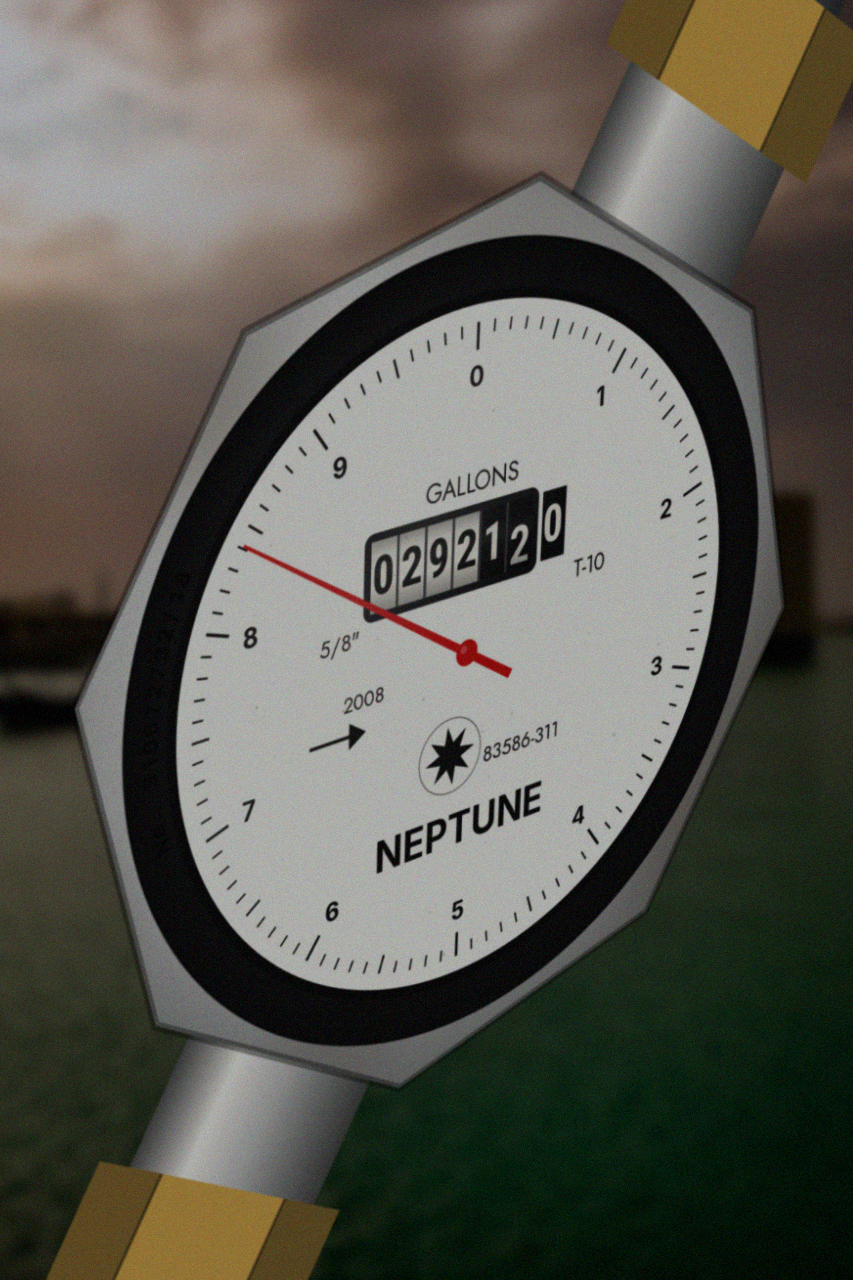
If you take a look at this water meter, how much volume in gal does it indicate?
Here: 292118.4 gal
